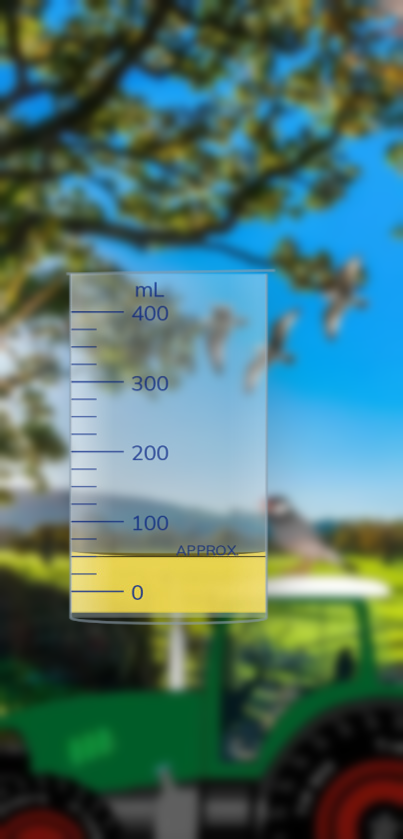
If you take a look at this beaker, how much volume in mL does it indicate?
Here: 50 mL
